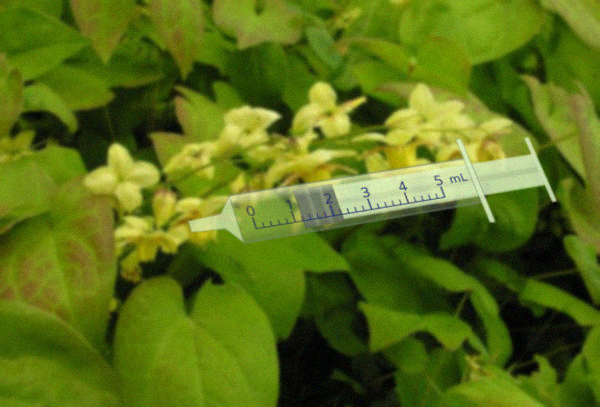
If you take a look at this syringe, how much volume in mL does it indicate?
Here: 1.2 mL
